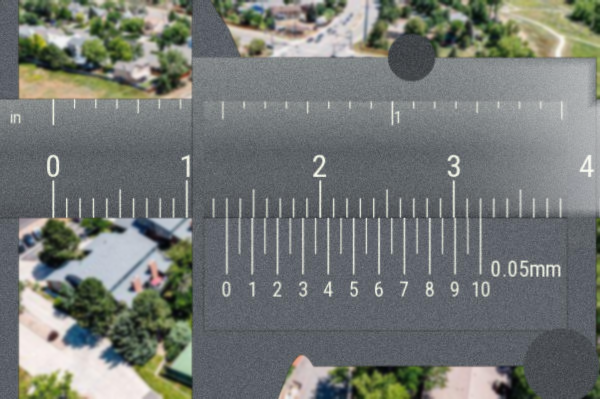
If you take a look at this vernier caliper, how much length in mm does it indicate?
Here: 13.0 mm
